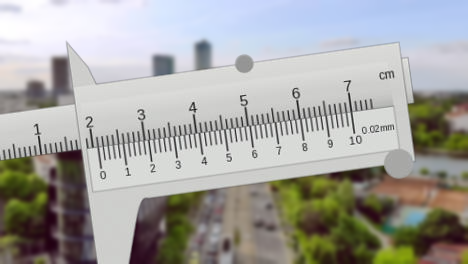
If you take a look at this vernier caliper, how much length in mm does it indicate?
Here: 21.0 mm
